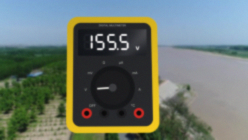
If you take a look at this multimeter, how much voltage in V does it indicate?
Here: 155.5 V
